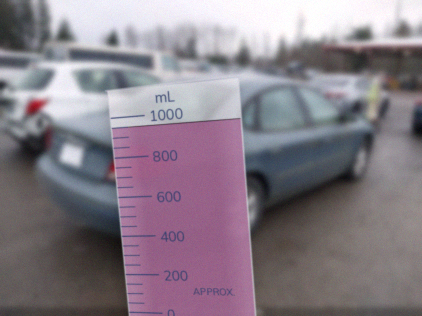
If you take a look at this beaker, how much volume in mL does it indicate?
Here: 950 mL
